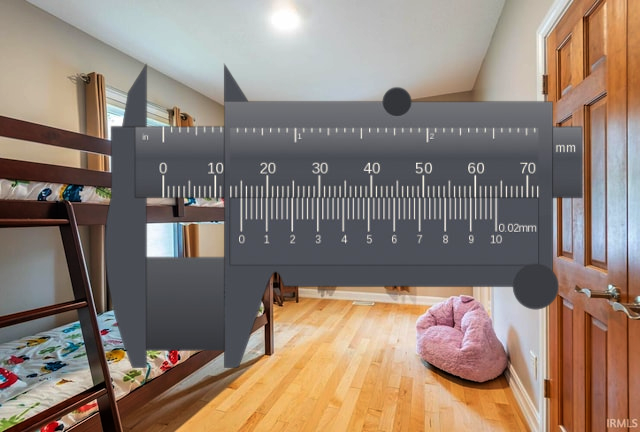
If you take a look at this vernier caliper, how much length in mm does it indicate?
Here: 15.0 mm
